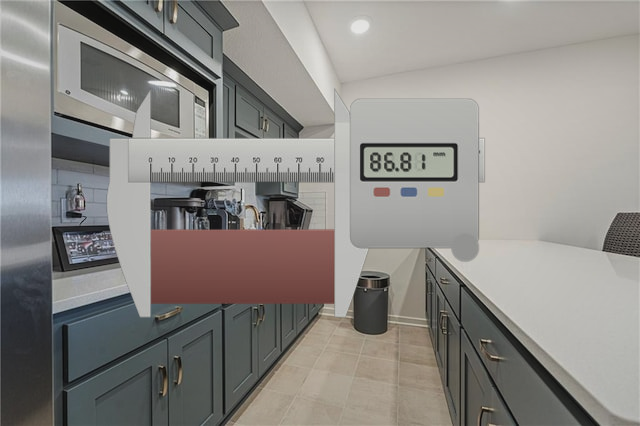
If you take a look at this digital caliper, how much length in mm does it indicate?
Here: 86.81 mm
